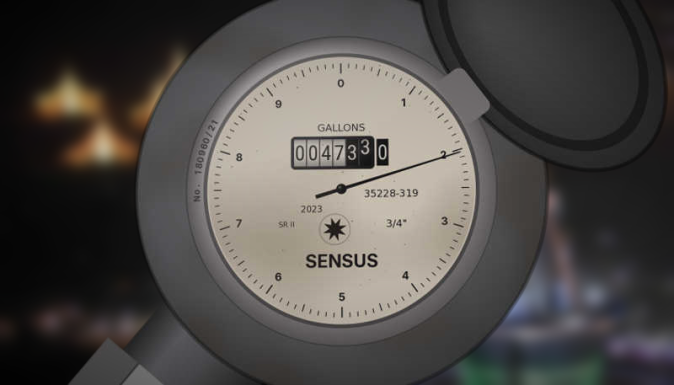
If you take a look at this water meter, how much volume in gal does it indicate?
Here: 47332.0 gal
